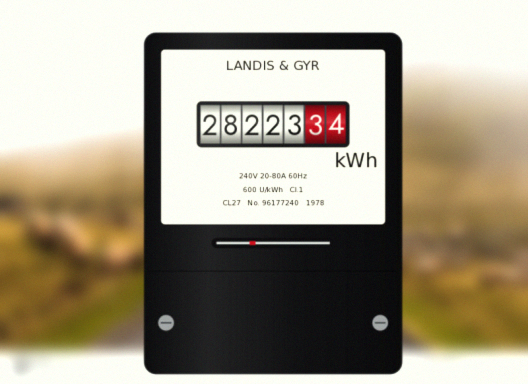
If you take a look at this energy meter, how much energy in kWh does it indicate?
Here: 28223.34 kWh
